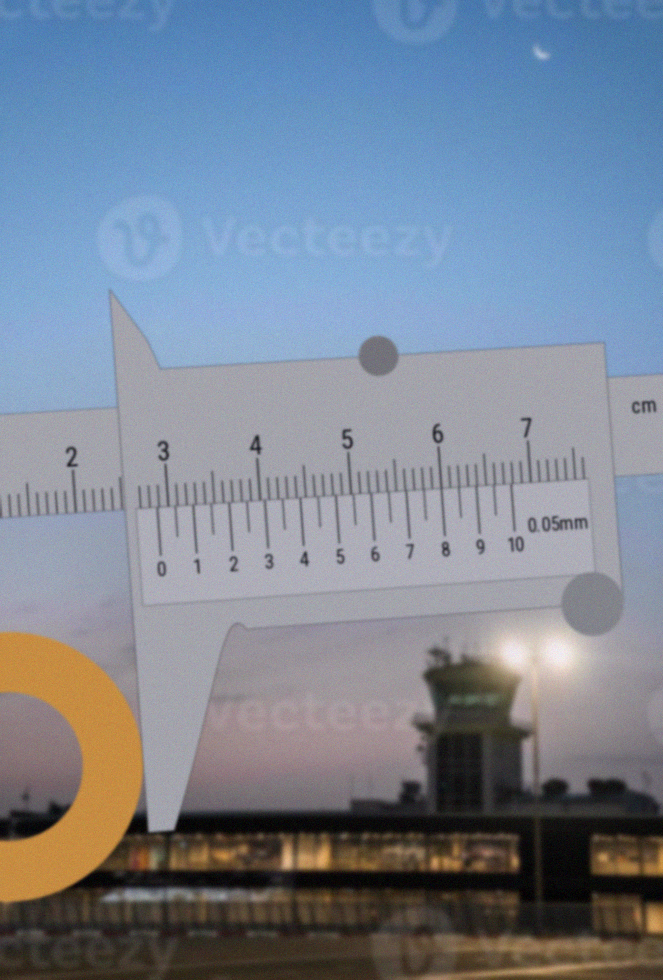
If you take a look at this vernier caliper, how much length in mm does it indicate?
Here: 28.8 mm
